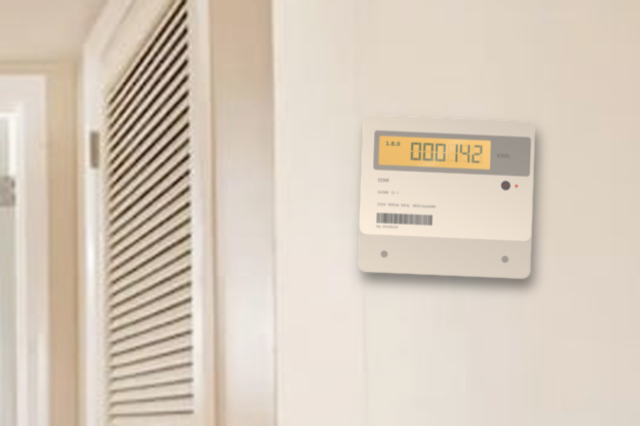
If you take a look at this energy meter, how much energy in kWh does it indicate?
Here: 142 kWh
